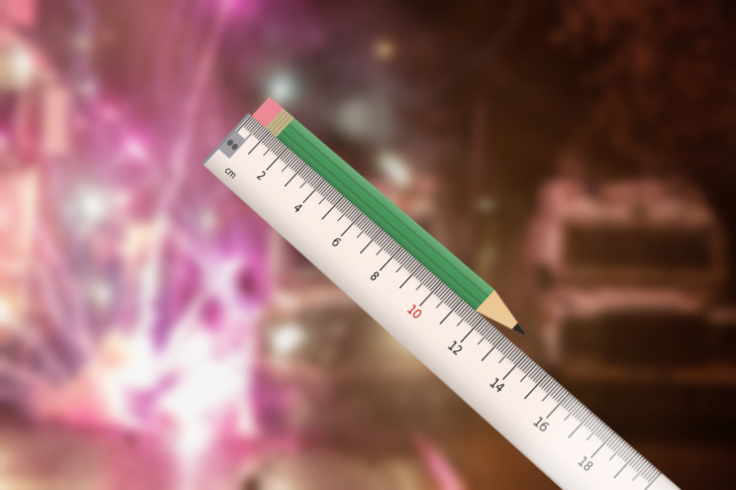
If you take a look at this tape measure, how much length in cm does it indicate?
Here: 13.5 cm
